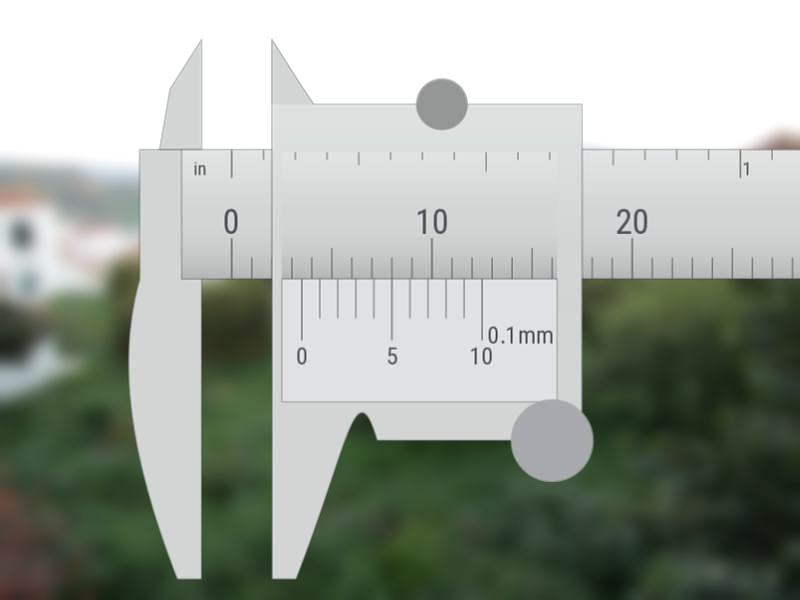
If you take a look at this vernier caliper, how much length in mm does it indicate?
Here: 3.5 mm
